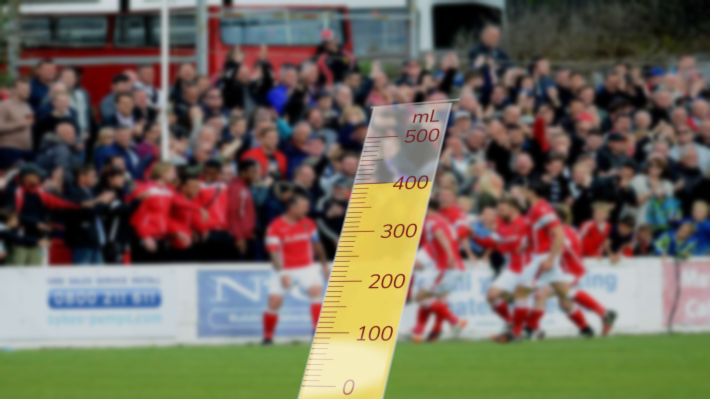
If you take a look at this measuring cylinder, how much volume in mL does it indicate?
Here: 400 mL
